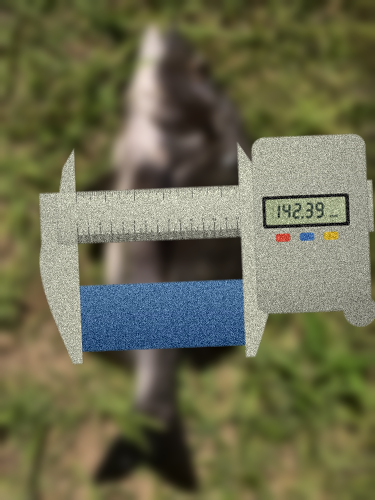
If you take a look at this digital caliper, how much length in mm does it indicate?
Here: 142.39 mm
